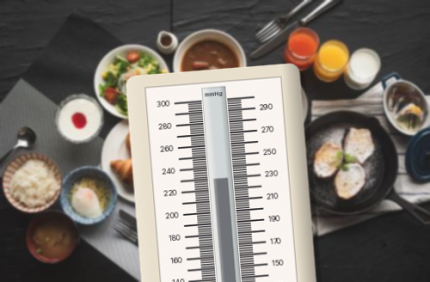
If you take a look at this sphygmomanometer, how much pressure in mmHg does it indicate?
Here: 230 mmHg
